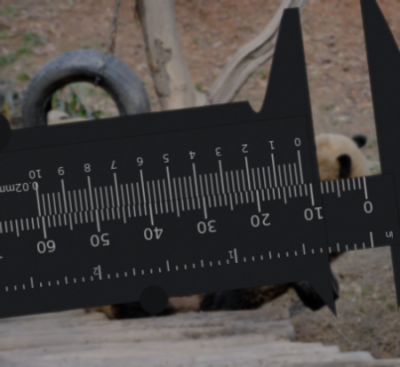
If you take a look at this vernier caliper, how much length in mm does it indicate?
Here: 11.5 mm
